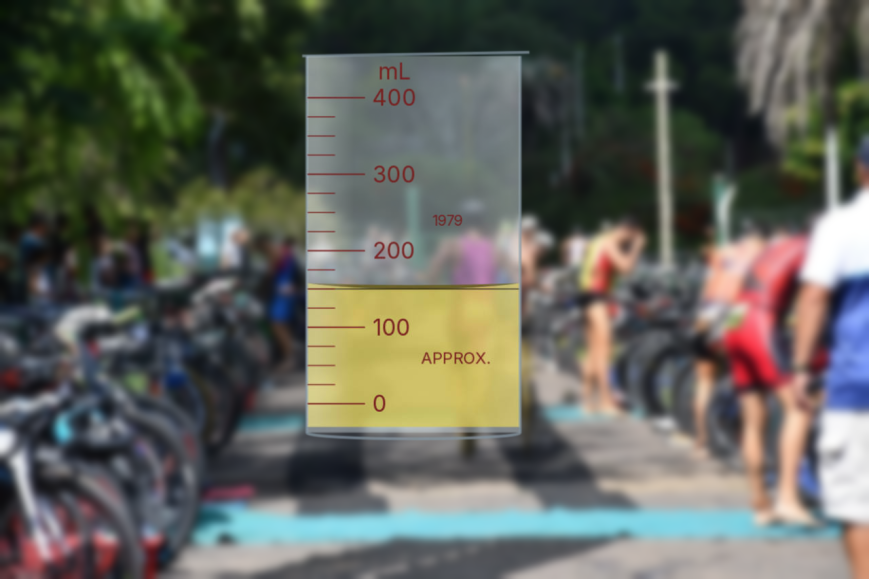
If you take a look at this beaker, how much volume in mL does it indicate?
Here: 150 mL
